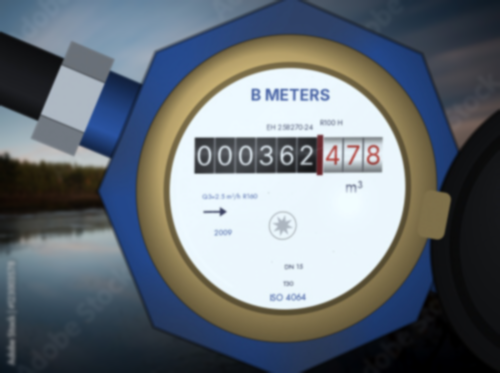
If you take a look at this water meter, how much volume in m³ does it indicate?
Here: 362.478 m³
